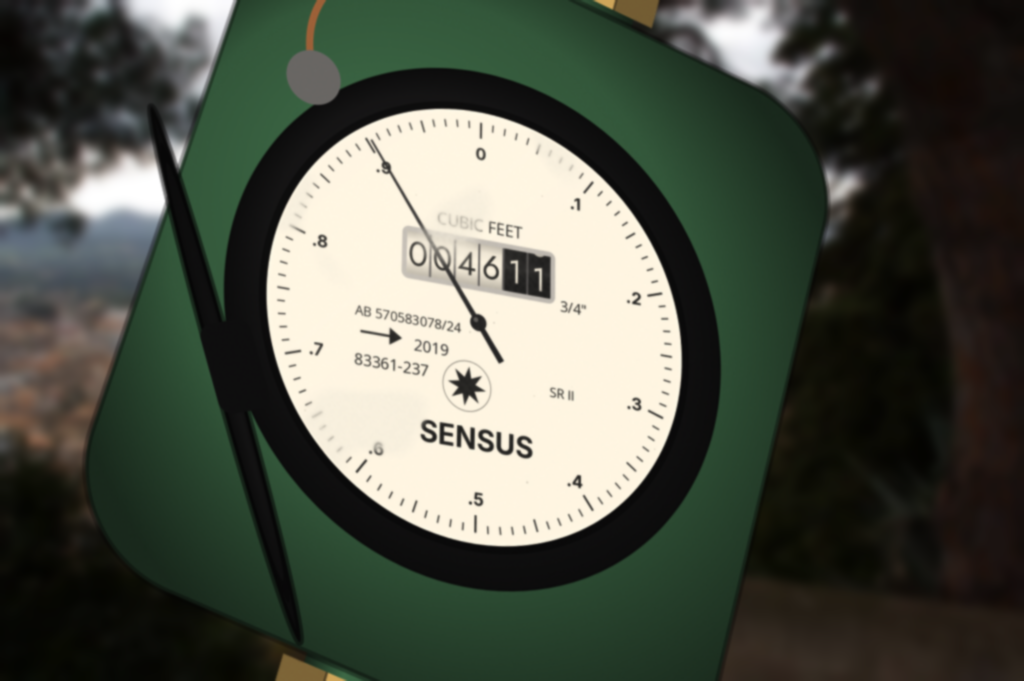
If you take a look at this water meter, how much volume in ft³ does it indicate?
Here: 4610.90 ft³
